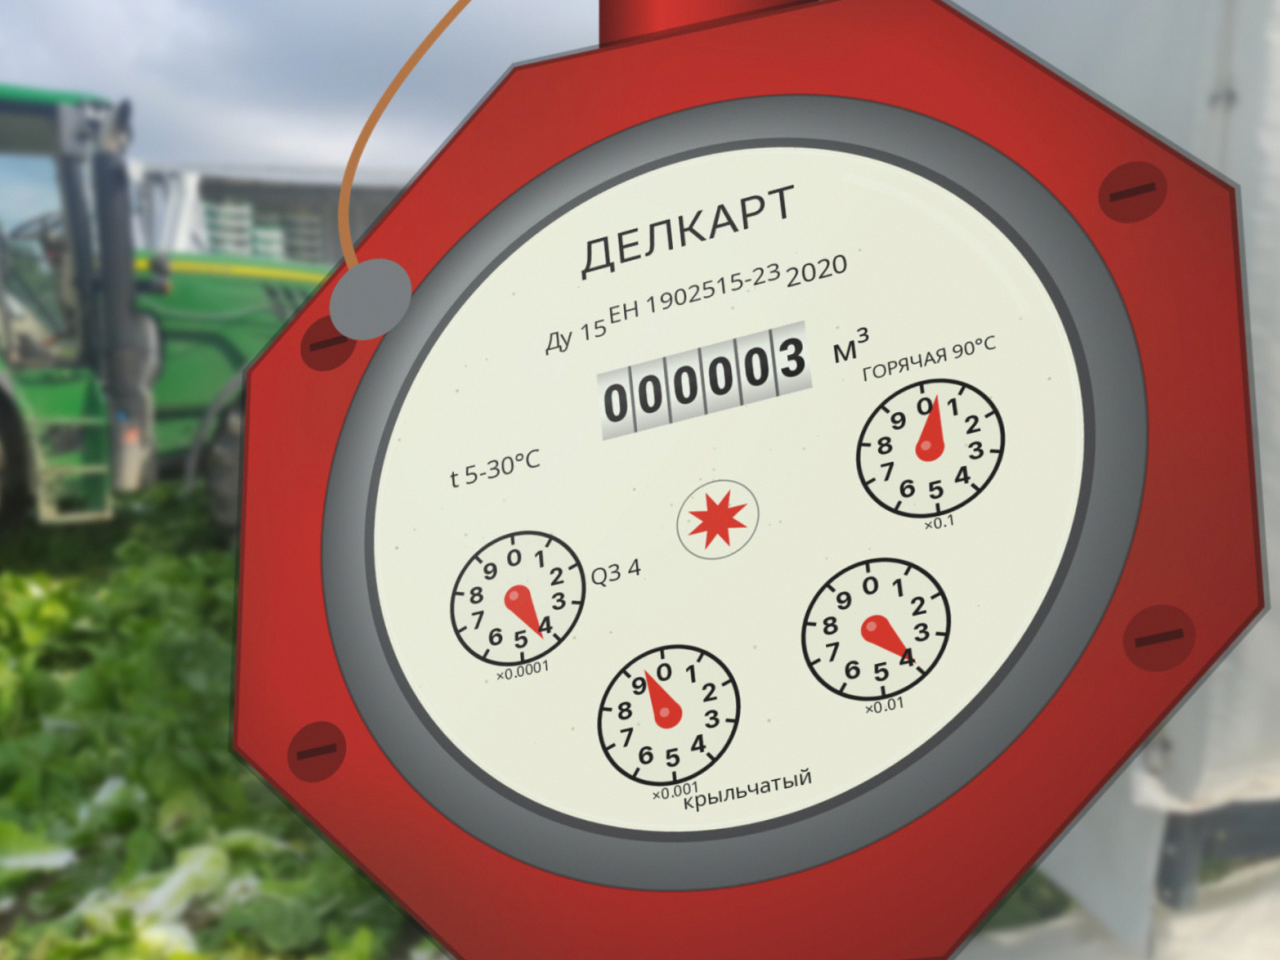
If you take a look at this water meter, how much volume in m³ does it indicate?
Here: 3.0394 m³
